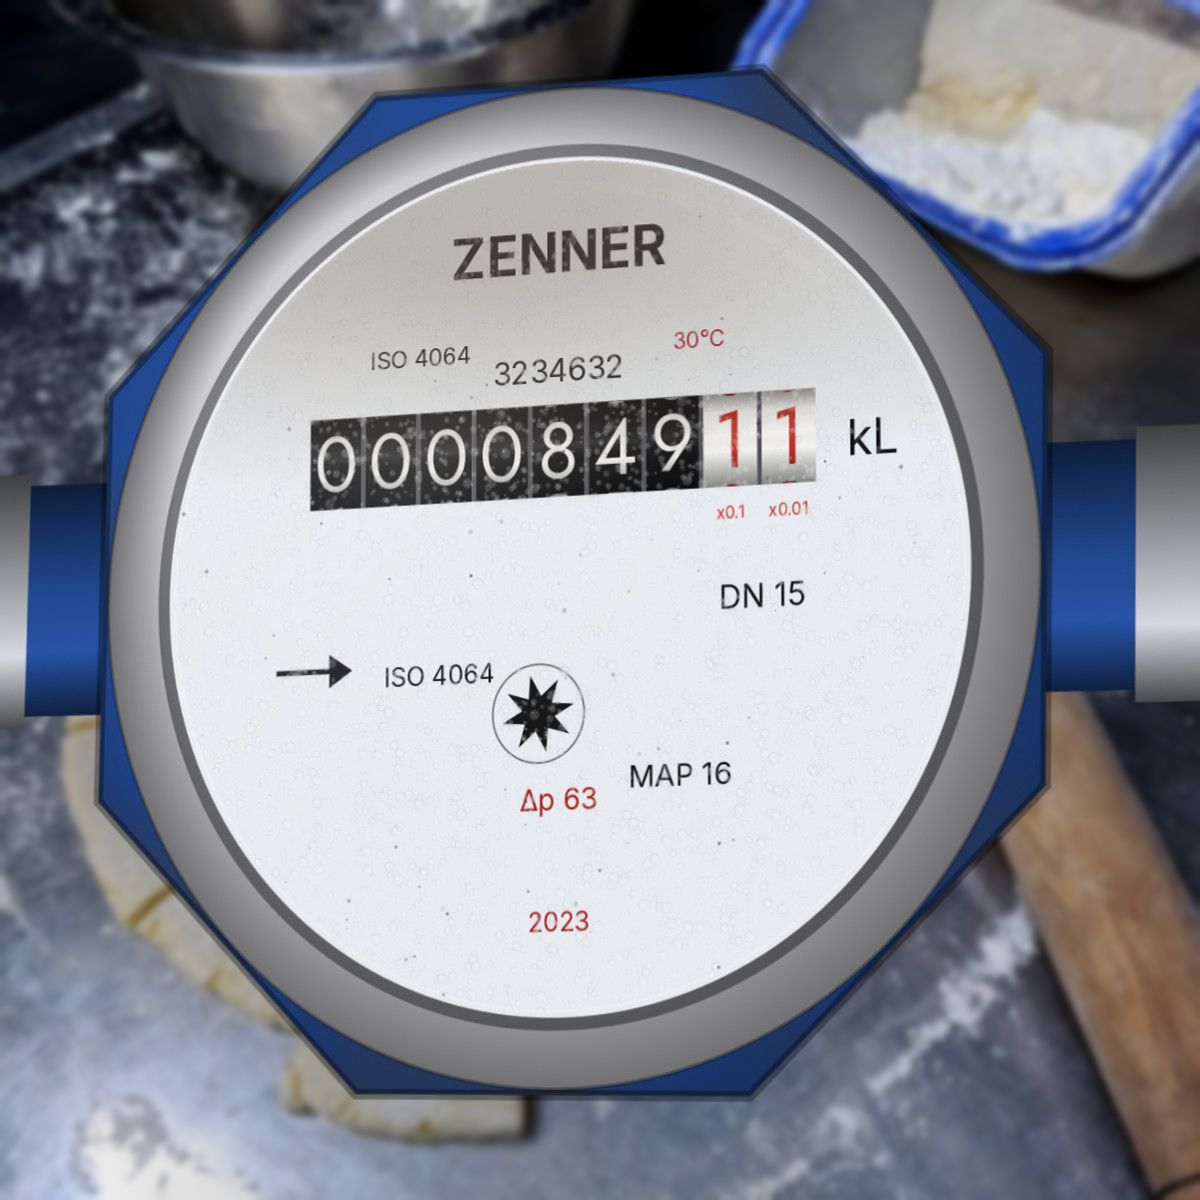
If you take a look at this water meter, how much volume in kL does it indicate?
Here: 849.11 kL
